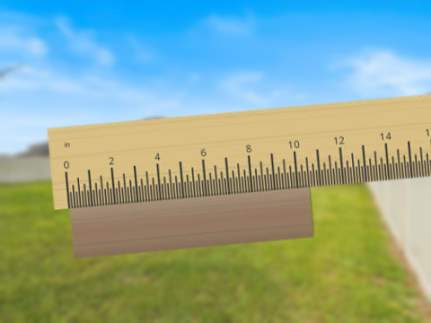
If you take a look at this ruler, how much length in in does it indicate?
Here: 10.5 in
